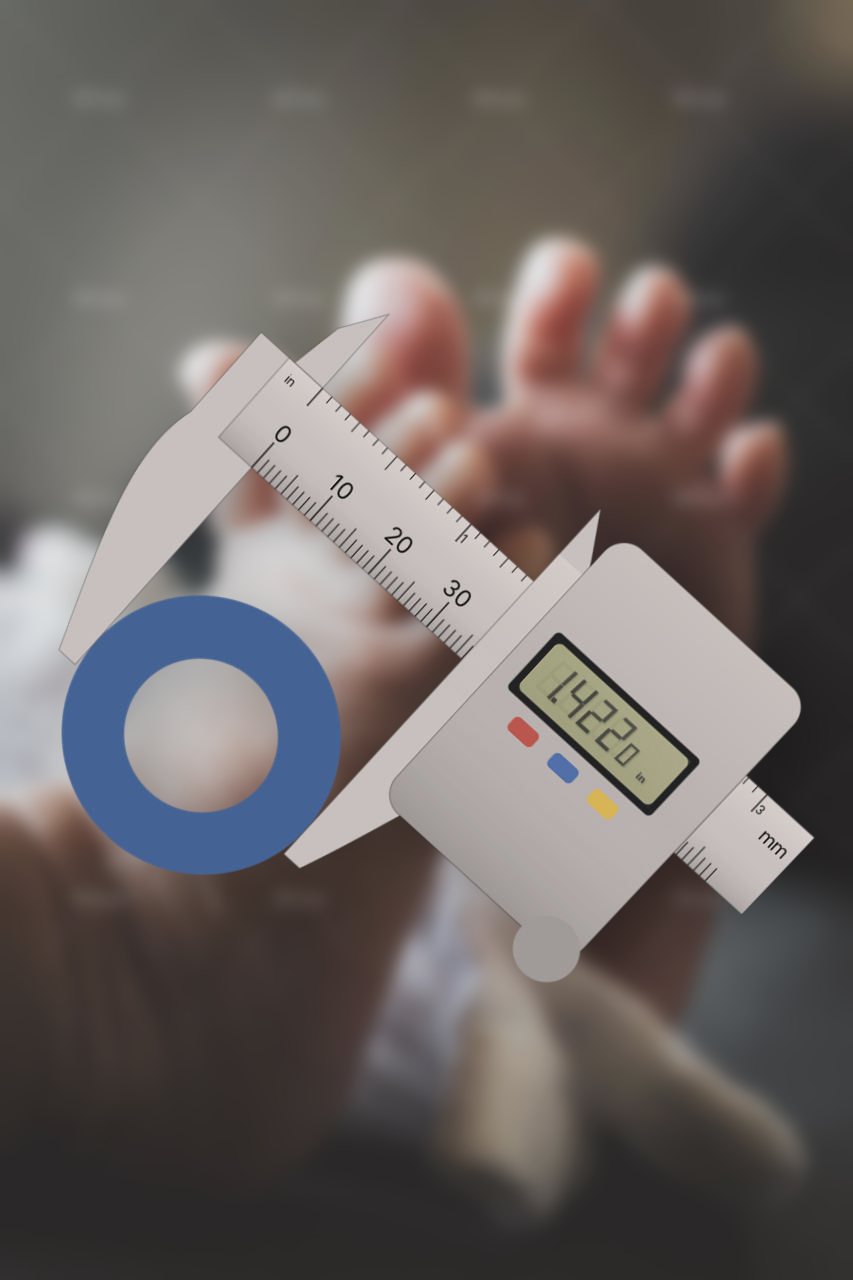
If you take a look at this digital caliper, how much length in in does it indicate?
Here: 1.4220 in
